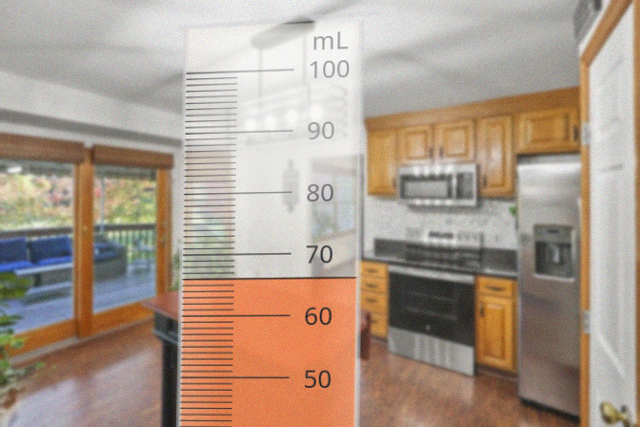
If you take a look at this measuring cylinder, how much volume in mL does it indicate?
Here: 66 mL
